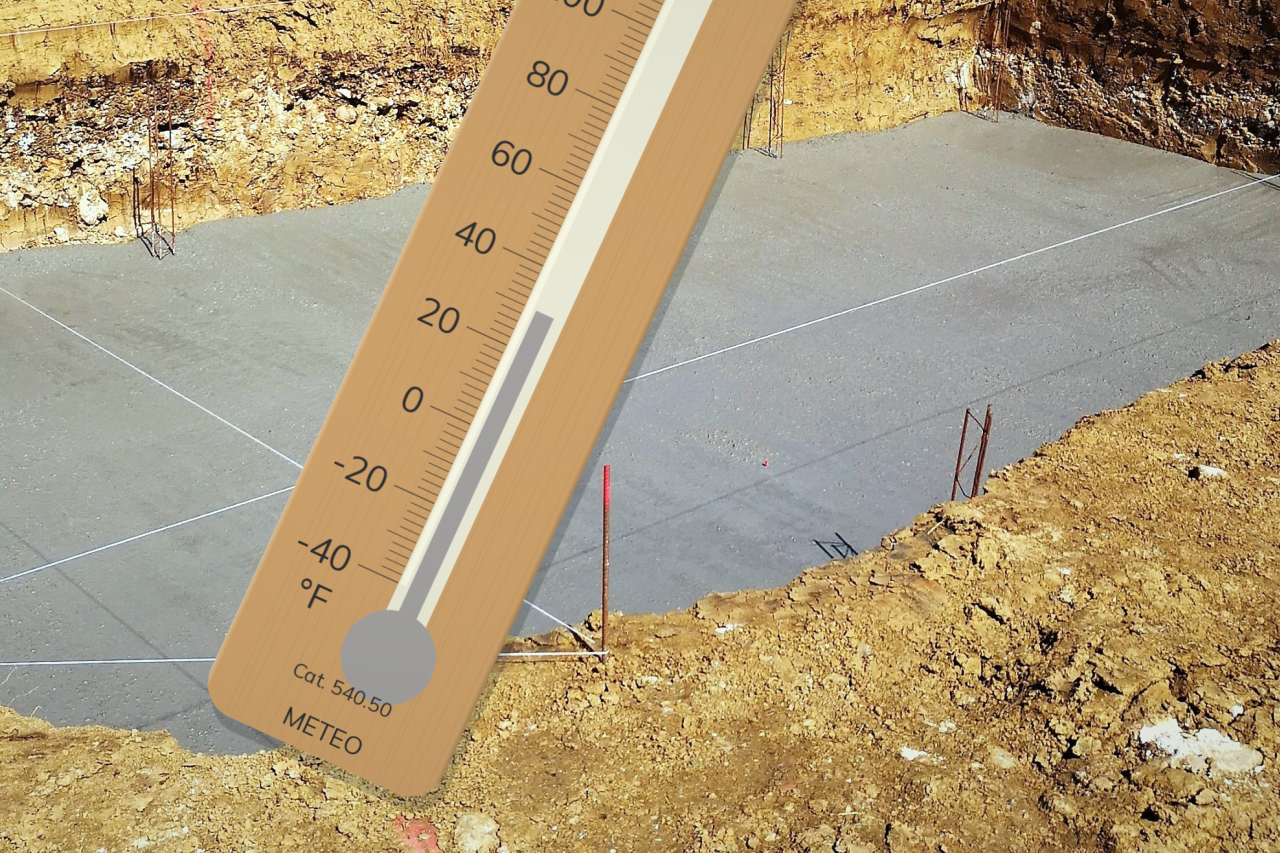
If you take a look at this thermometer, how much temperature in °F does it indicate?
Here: 30 °F
